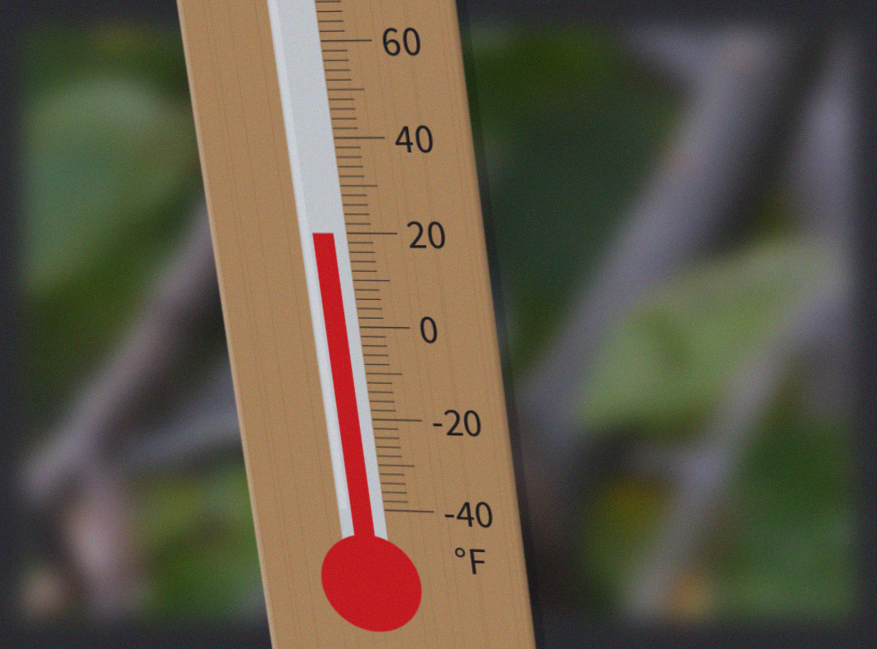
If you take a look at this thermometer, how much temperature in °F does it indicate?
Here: 20 °F
